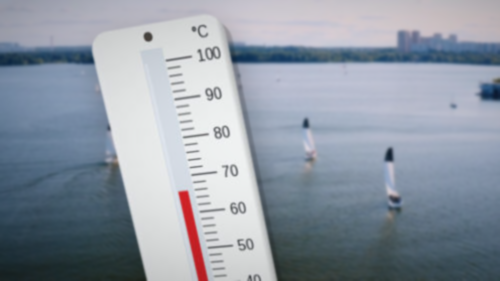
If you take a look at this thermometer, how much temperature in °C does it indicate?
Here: 66 °C
